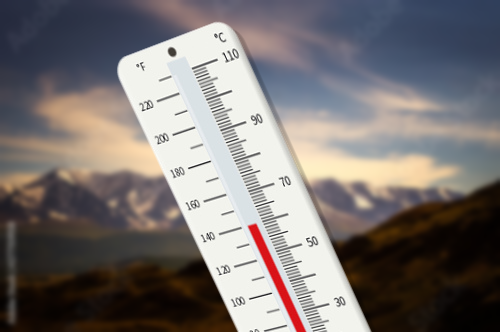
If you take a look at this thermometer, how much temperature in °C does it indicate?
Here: 60 °C
